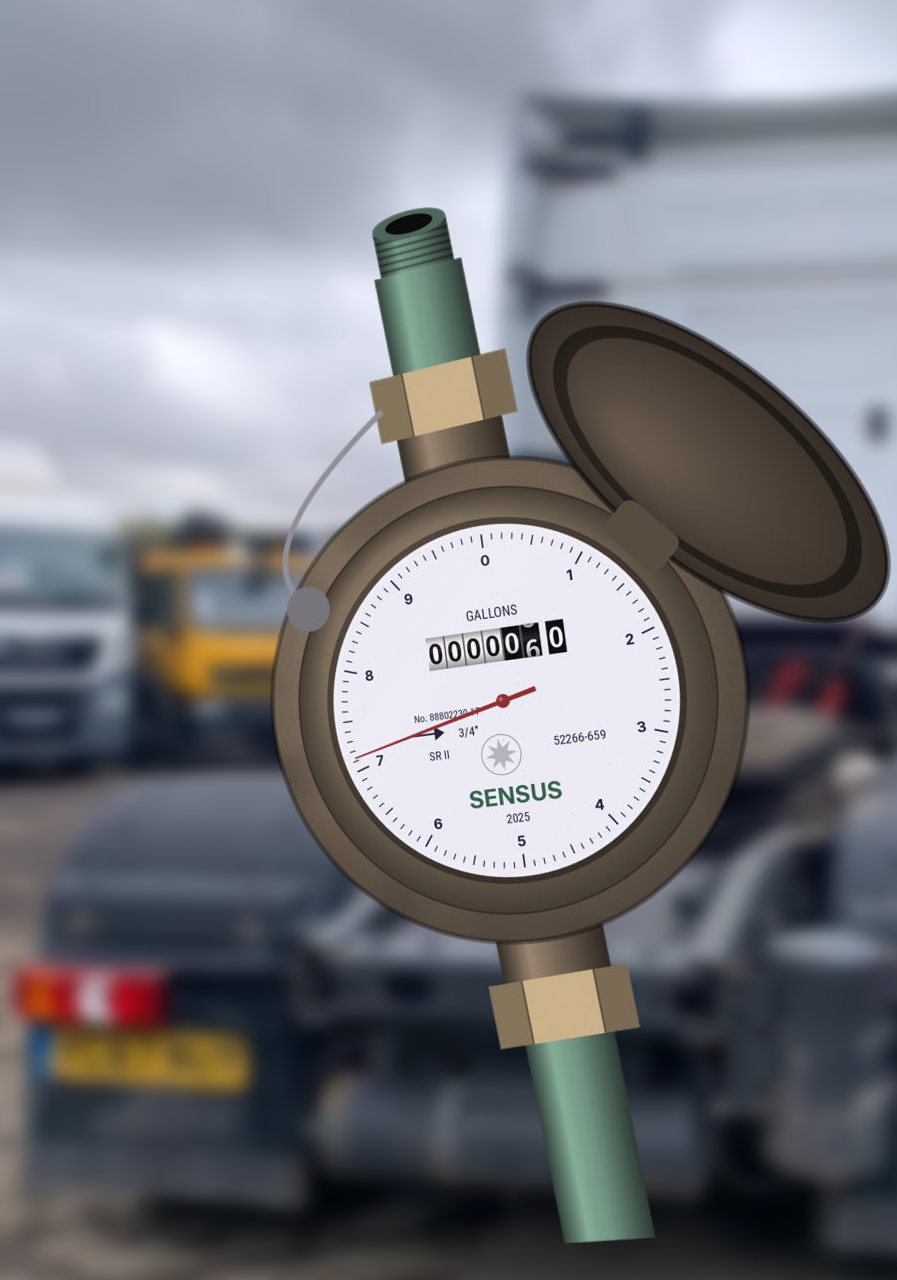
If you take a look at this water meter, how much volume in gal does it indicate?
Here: 57.1 gal
